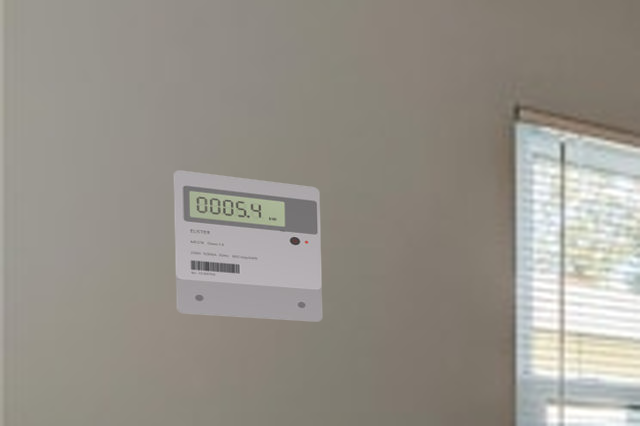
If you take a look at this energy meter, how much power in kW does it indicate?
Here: 5.4 kW
